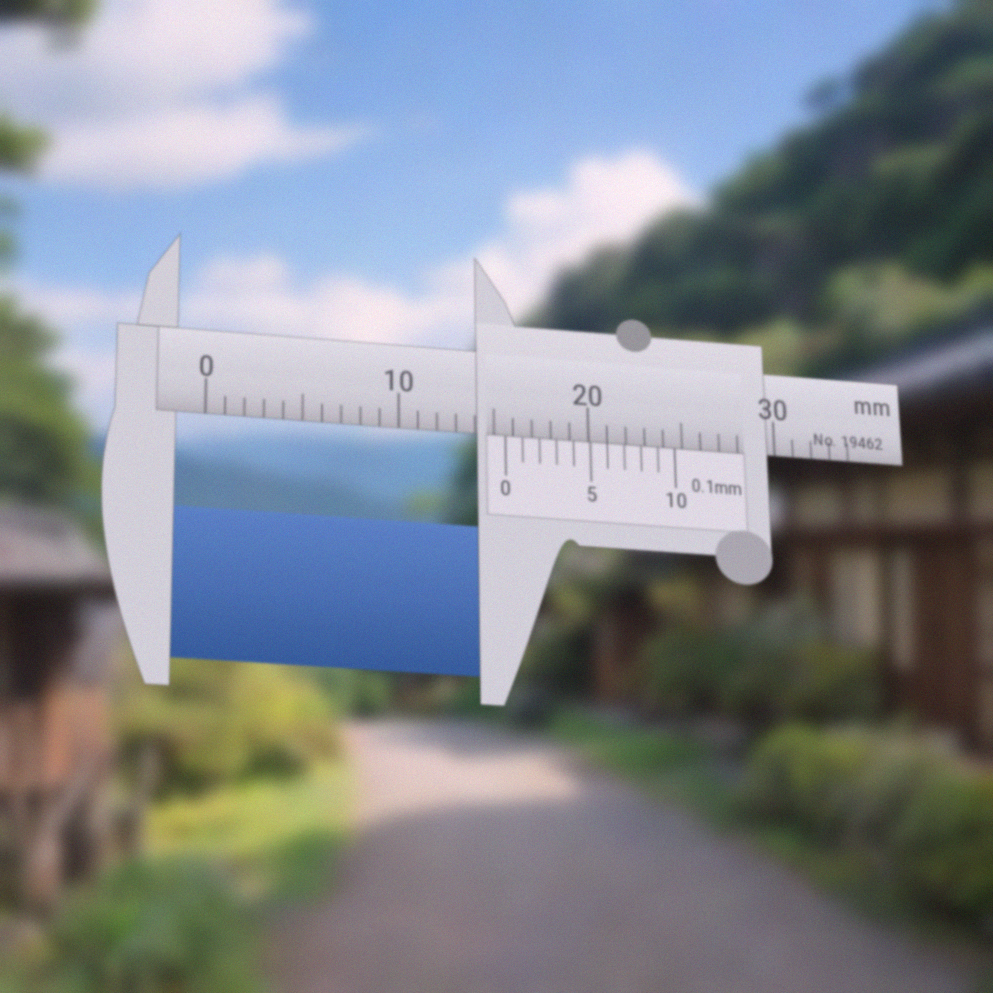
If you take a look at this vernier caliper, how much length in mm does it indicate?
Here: 15.6 mm
